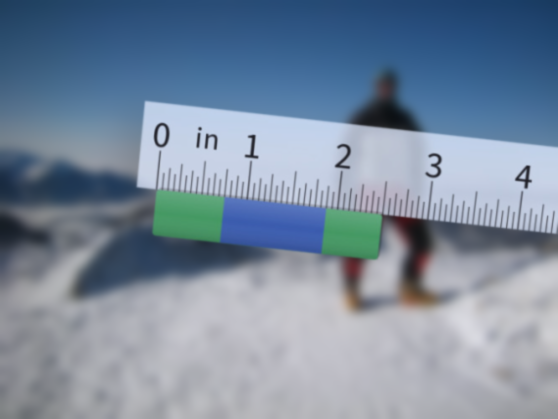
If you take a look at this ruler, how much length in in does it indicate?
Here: 2.5 in
